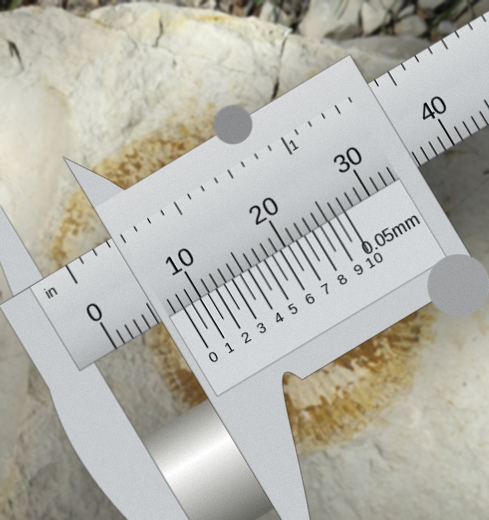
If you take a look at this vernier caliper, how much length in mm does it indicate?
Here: 8.0 mm
